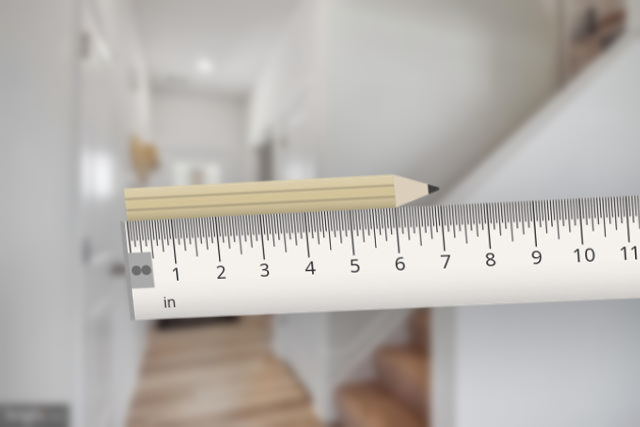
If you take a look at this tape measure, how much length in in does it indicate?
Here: 7 in
